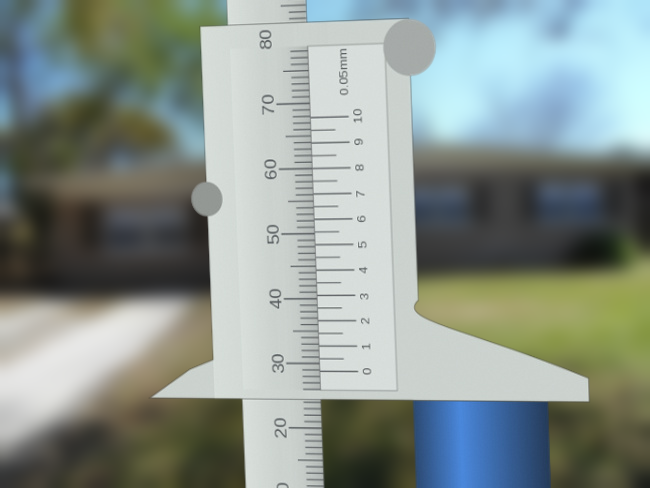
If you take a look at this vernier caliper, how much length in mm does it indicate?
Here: 28.8 mm
